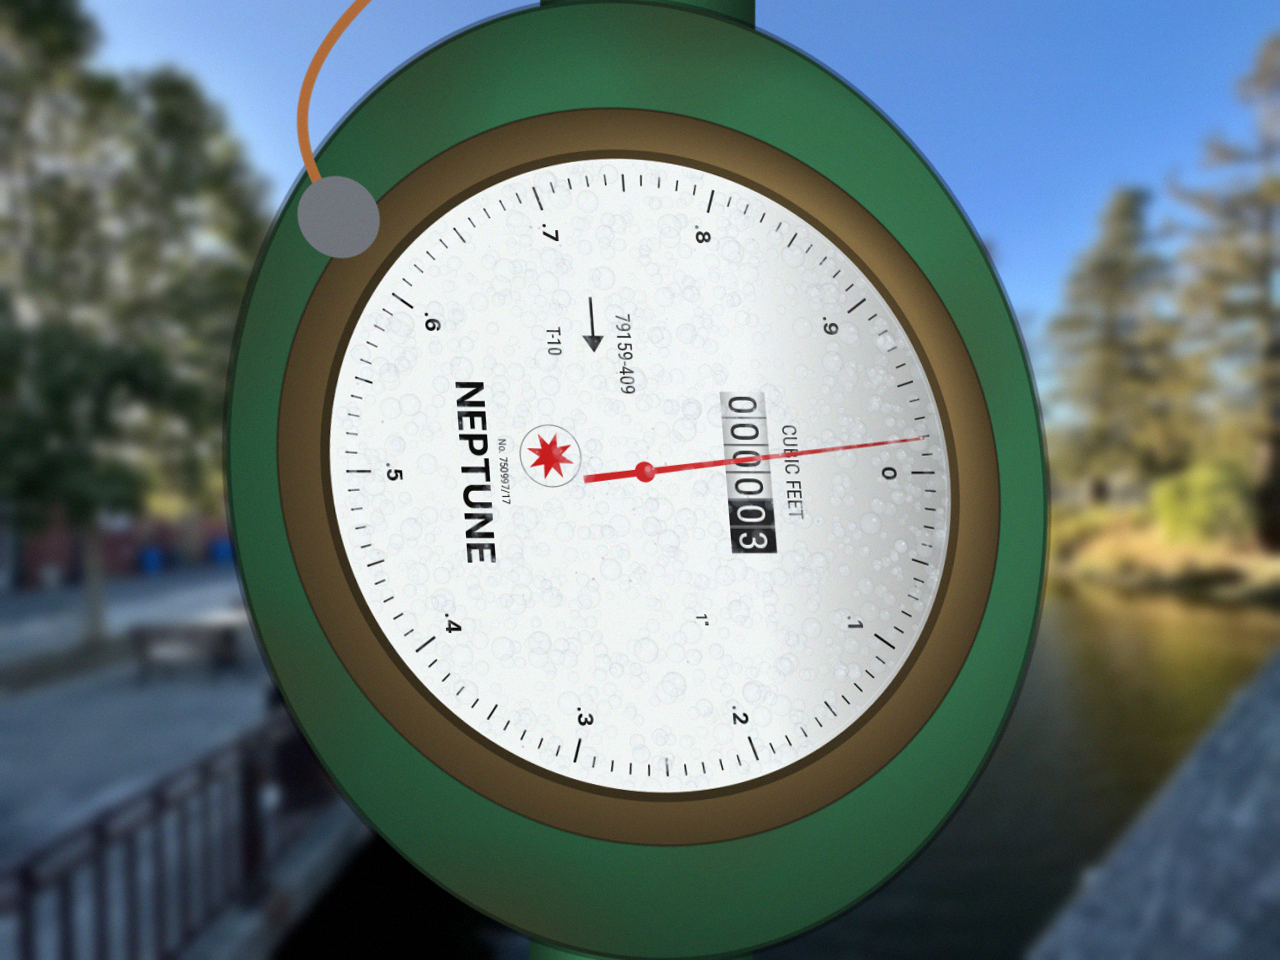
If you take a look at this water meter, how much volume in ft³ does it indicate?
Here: 2.98 ft³
